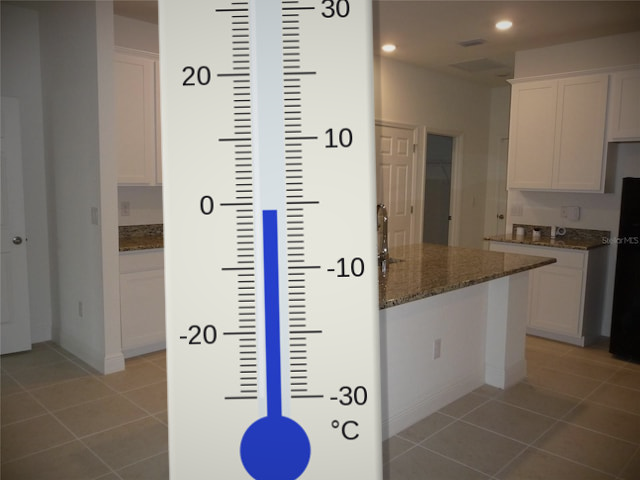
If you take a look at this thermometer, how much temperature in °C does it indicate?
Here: -1 °C
